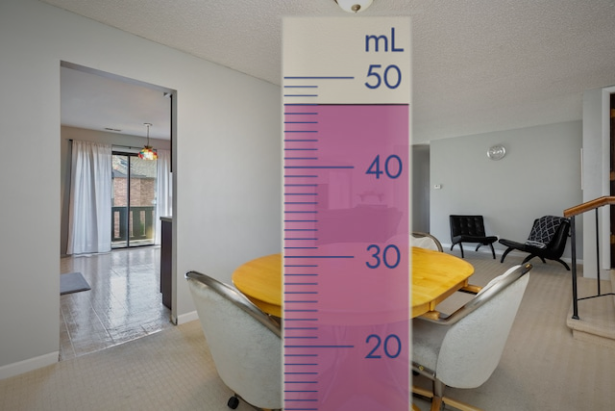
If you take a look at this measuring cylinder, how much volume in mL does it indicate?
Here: 47 mL
